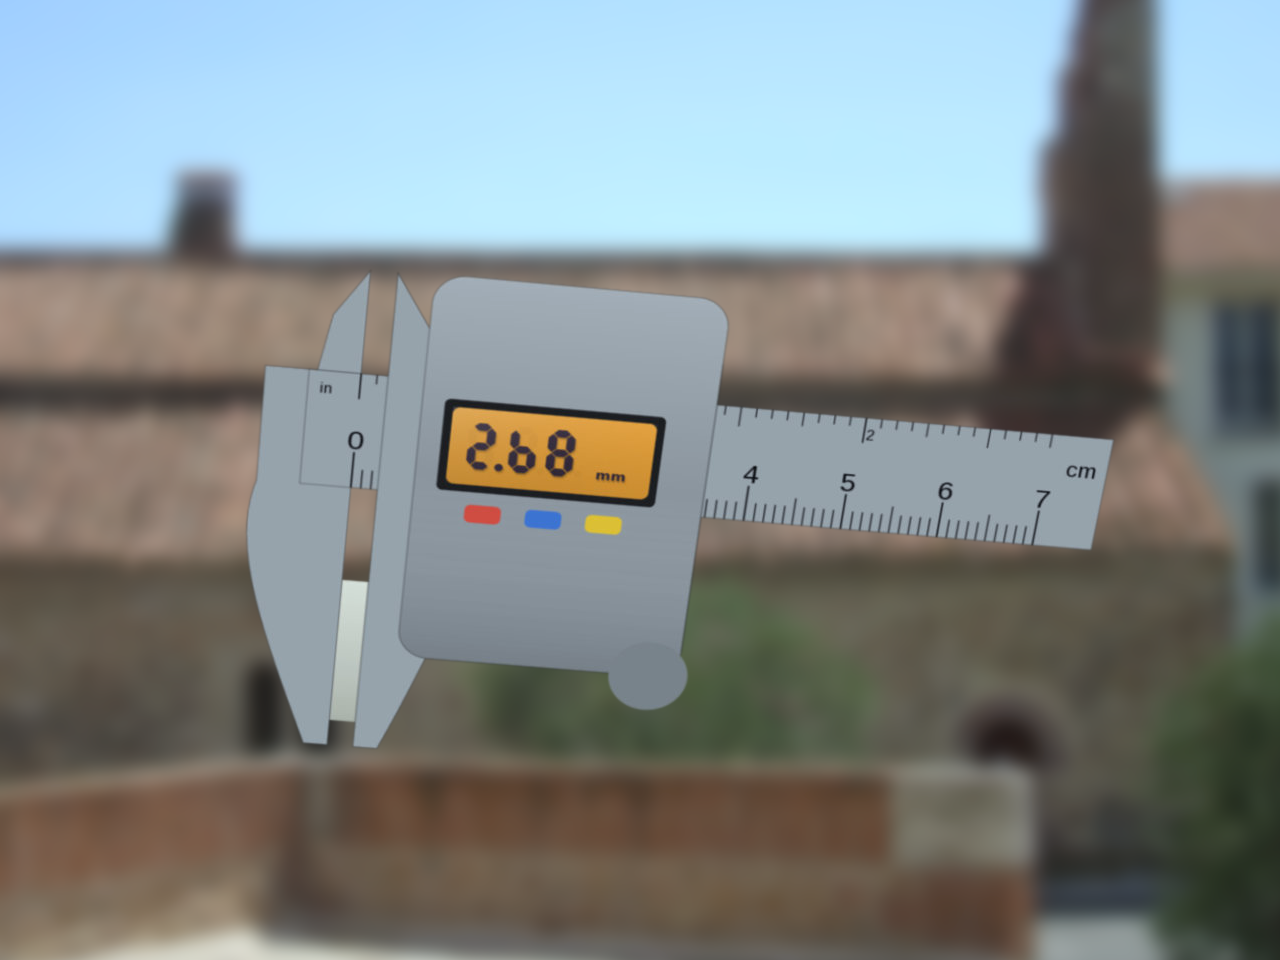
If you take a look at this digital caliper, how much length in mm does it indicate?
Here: 2.68 mm
